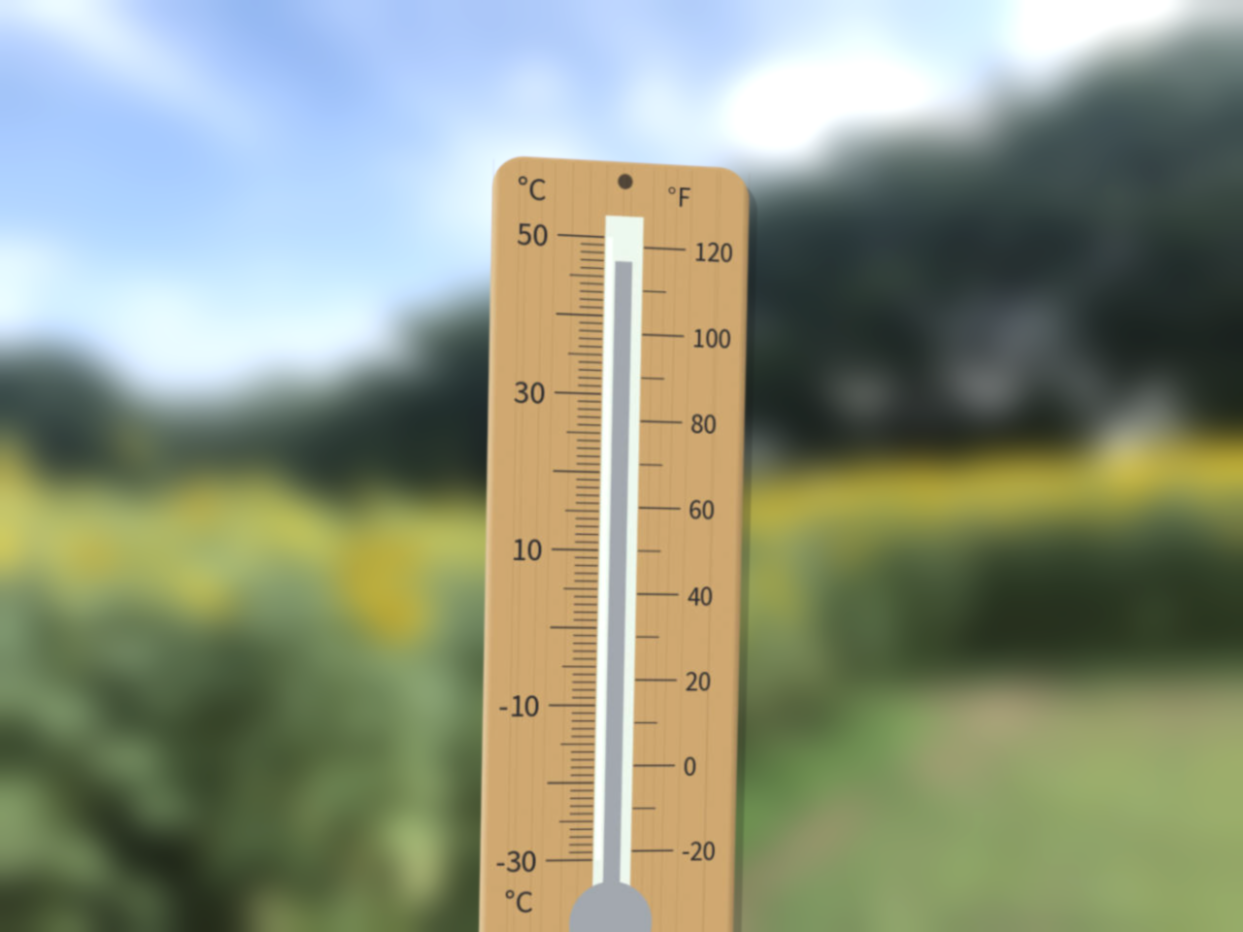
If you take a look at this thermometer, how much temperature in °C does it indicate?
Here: 47 °C
